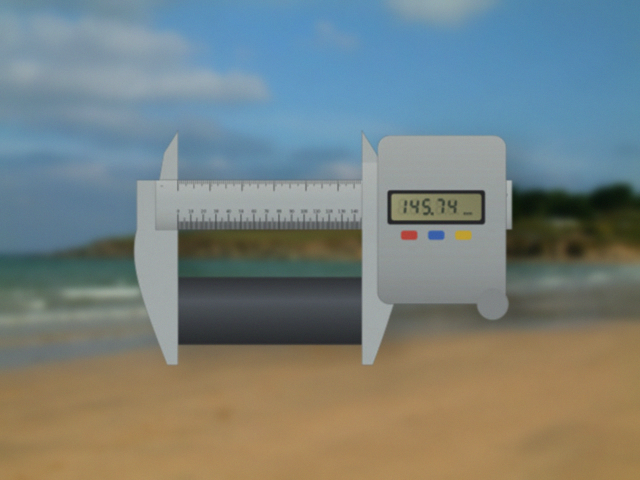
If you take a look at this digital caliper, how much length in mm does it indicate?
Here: 145.74 mm
